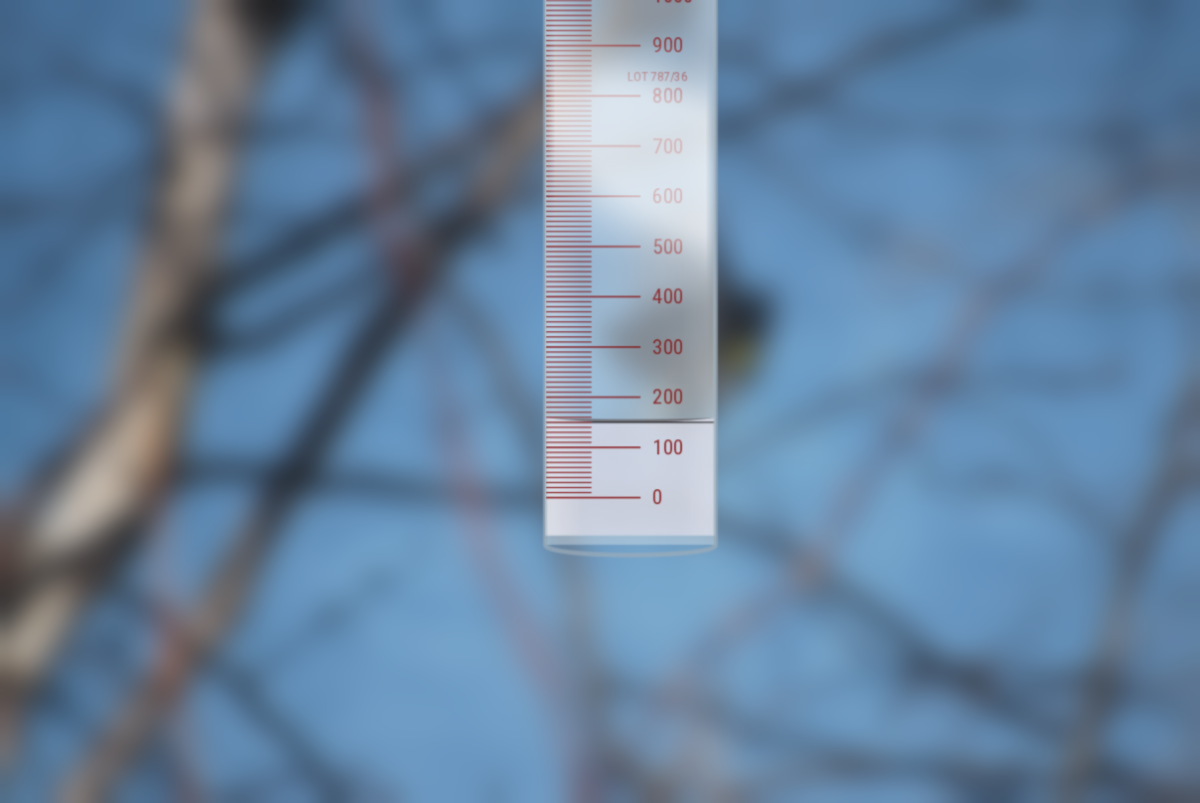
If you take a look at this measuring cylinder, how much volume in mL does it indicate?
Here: 150 mL
